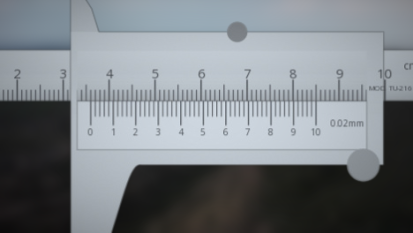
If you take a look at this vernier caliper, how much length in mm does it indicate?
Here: 36.0 mm
